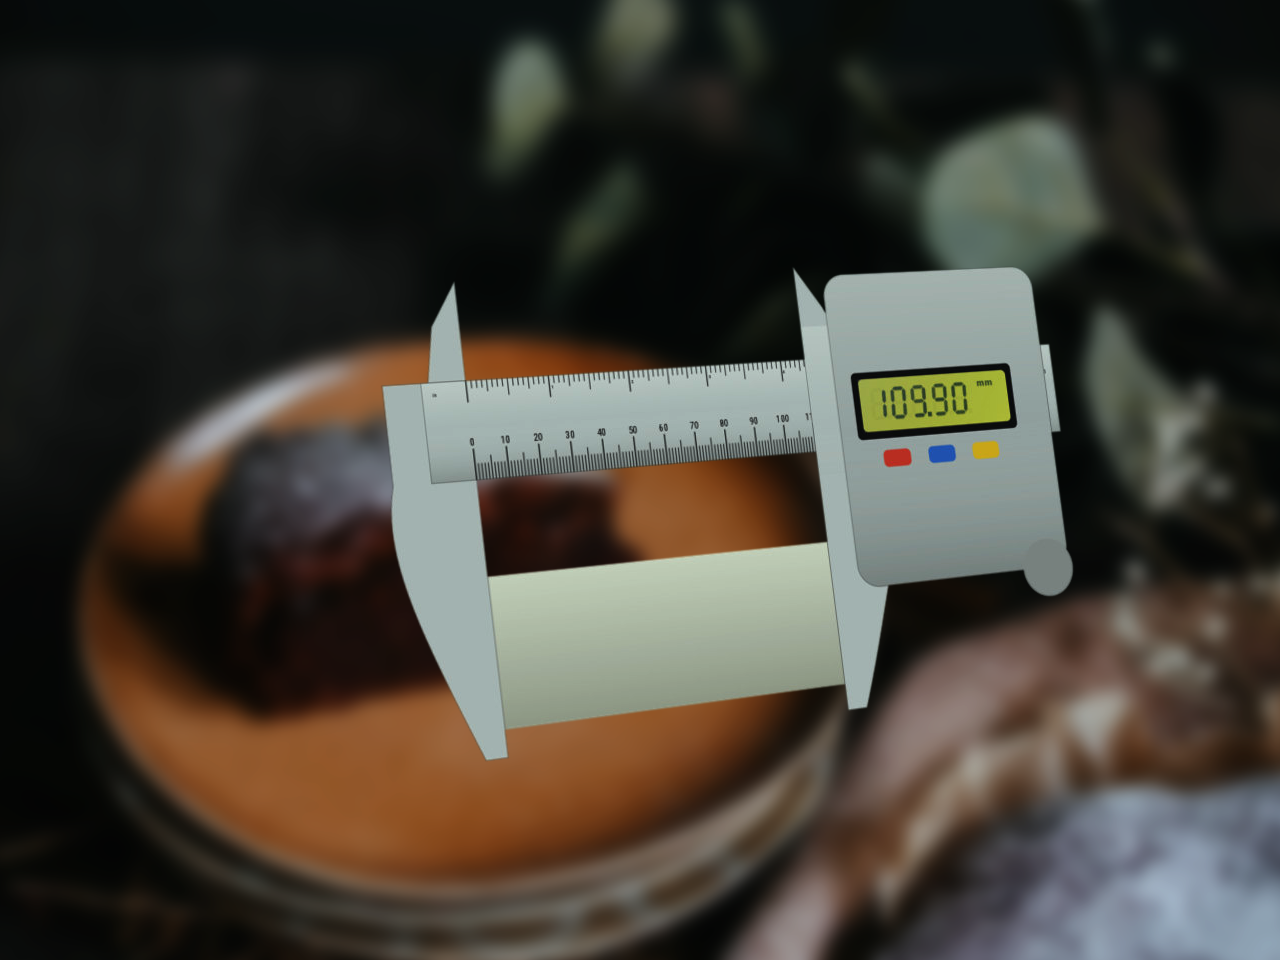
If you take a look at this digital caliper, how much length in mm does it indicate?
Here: 109.90 mm
